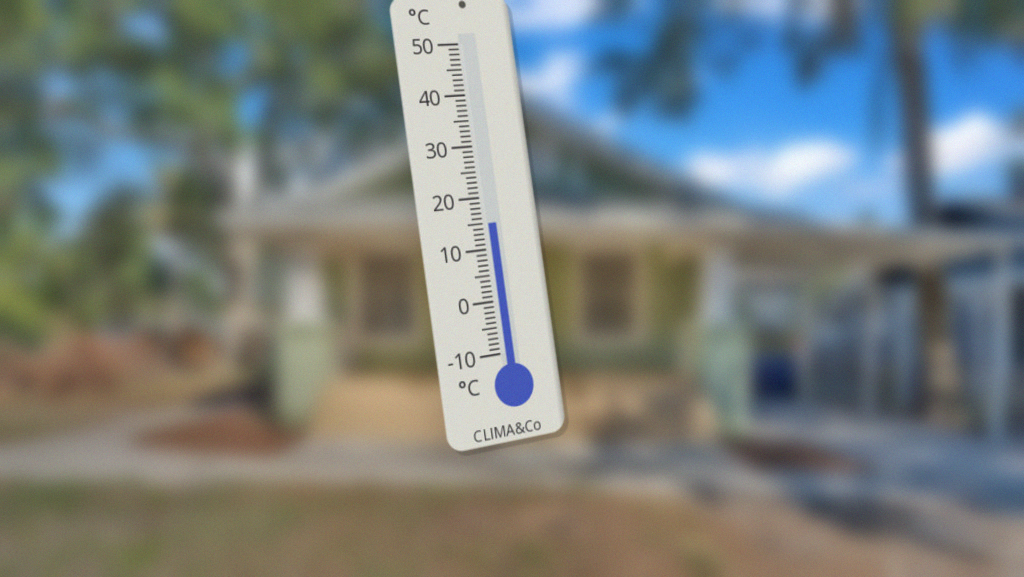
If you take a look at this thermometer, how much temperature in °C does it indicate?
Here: 15 °C
